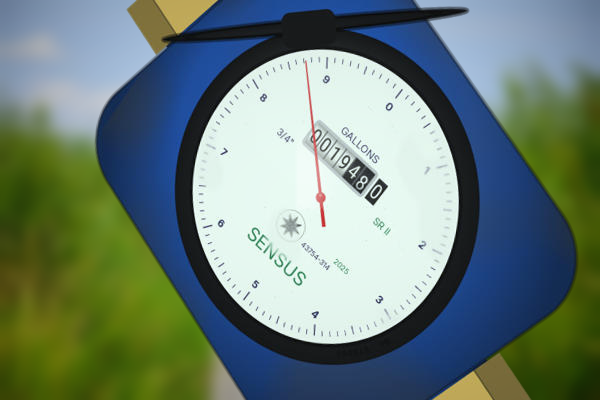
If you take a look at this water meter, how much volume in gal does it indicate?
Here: 19478.7 gal
